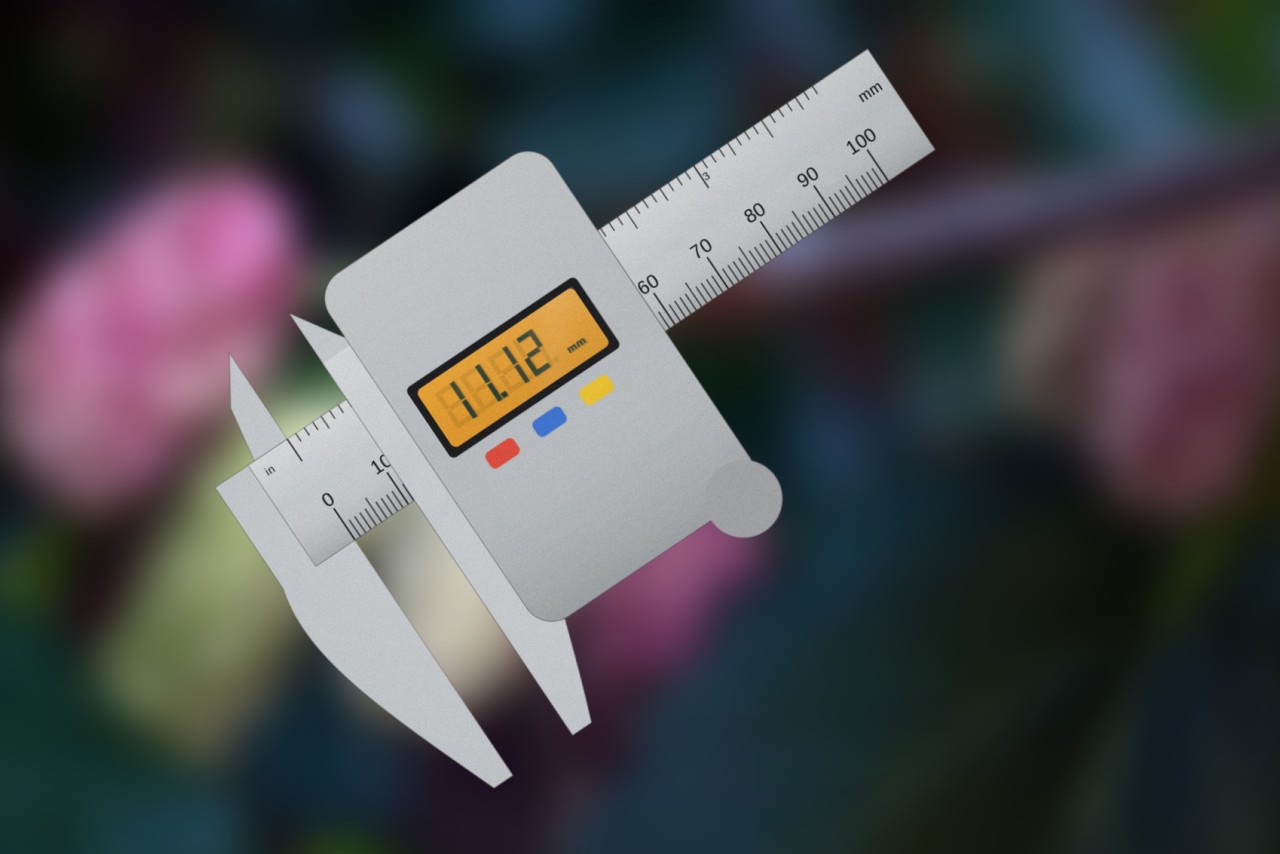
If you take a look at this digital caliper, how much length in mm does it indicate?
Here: 11.12 mm
